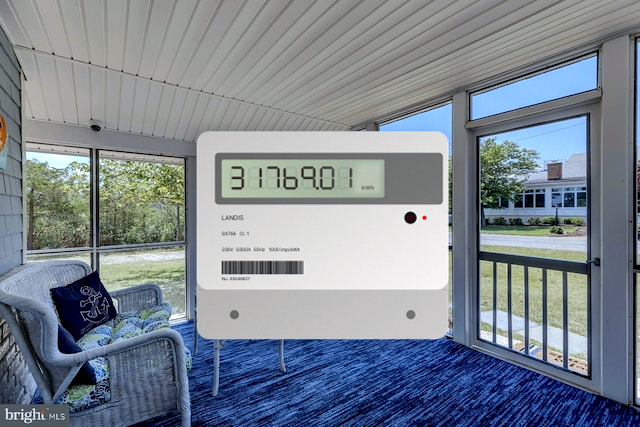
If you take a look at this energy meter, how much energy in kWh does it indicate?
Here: 31769.01 kWh
